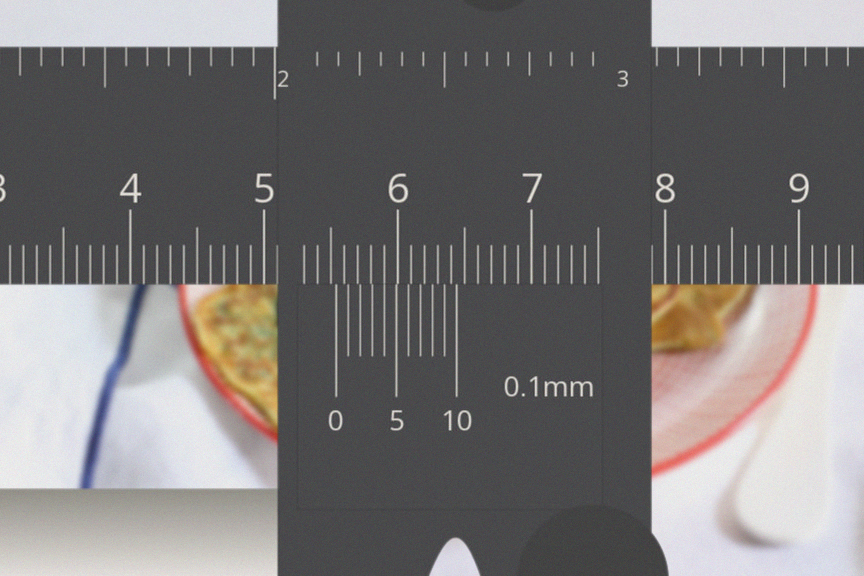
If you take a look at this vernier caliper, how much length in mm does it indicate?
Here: 55.4 mm
